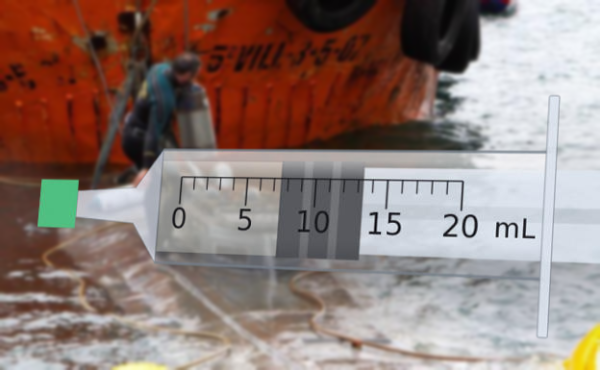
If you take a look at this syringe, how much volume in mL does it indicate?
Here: 7.5 mL
